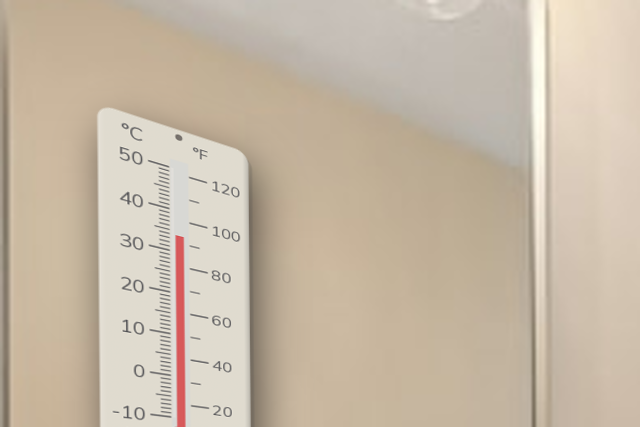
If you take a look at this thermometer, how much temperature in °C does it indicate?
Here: 34 °C
